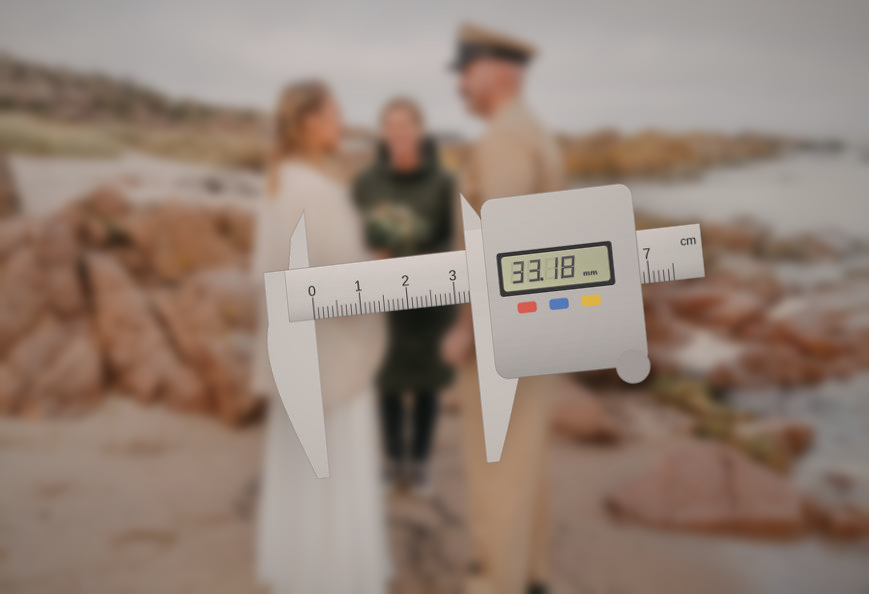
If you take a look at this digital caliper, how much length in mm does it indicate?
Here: 33.18 mm
